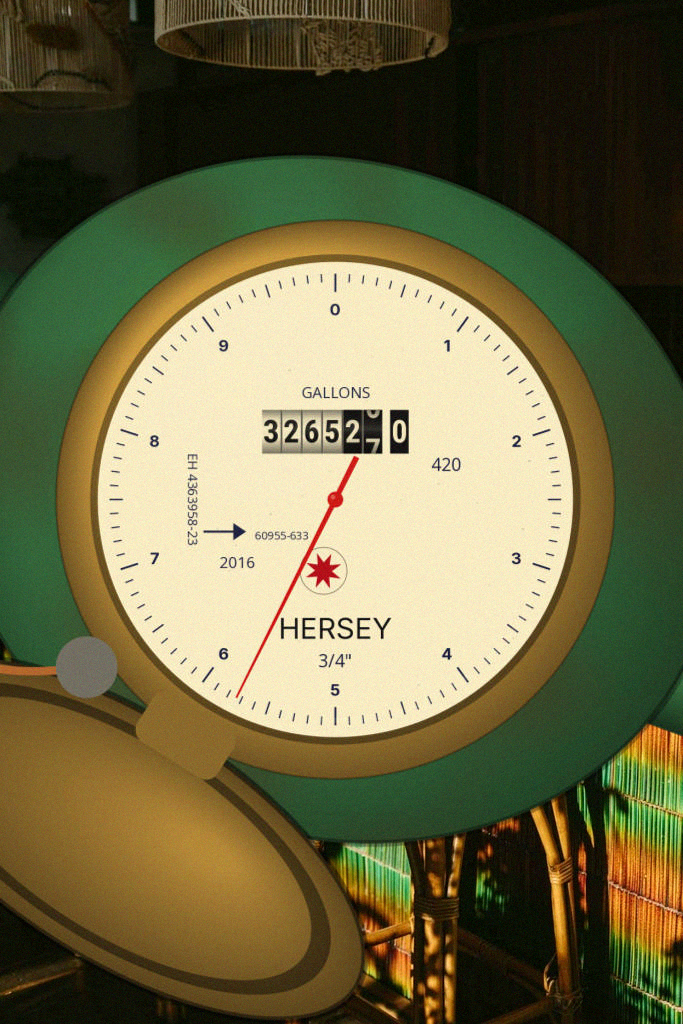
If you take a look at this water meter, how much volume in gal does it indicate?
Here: 3265265.7 gal
